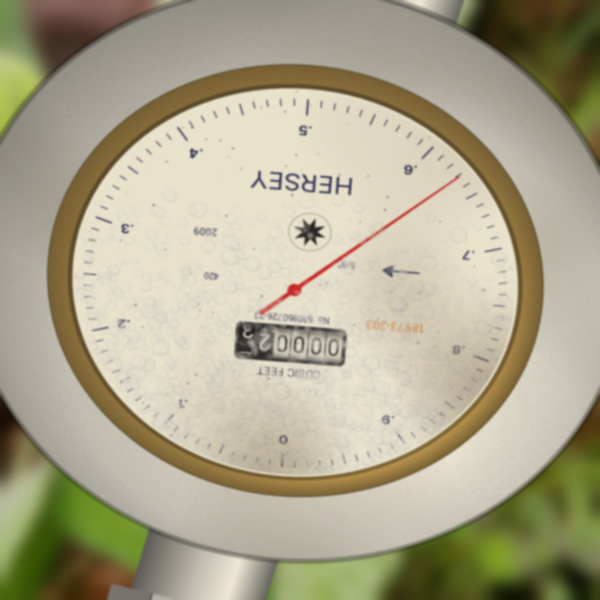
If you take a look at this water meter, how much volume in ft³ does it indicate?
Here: 22.63 ft³
